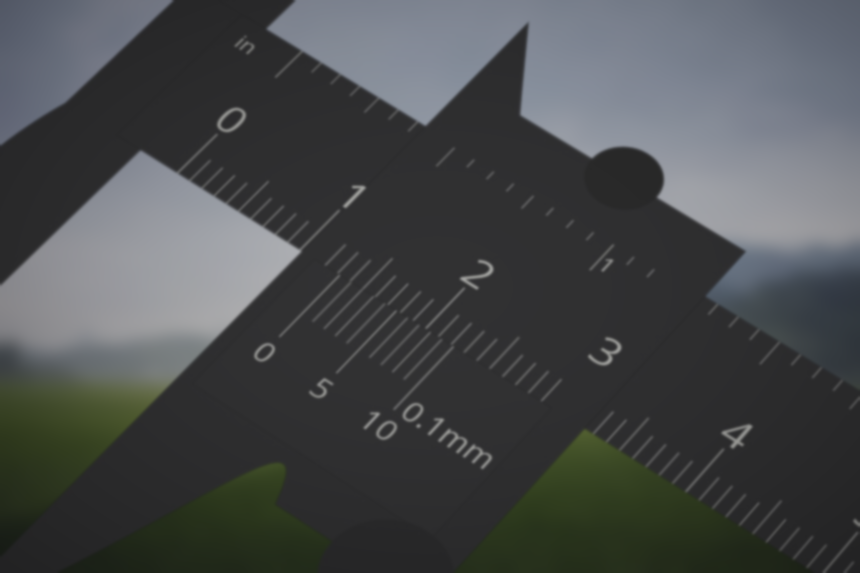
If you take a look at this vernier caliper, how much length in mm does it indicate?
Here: 13.2 mm
